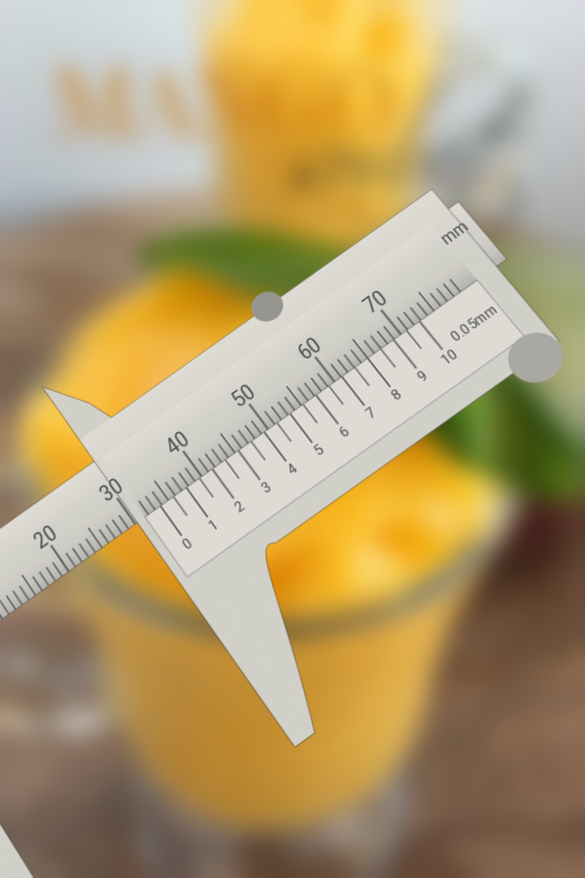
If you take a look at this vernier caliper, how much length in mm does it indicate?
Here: 33.8 mm
